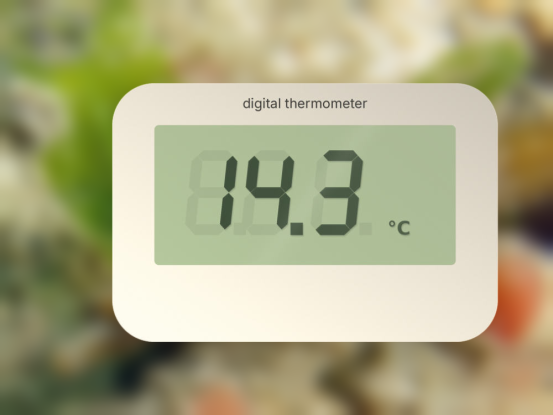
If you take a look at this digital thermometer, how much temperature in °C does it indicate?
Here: 14.3 °C
